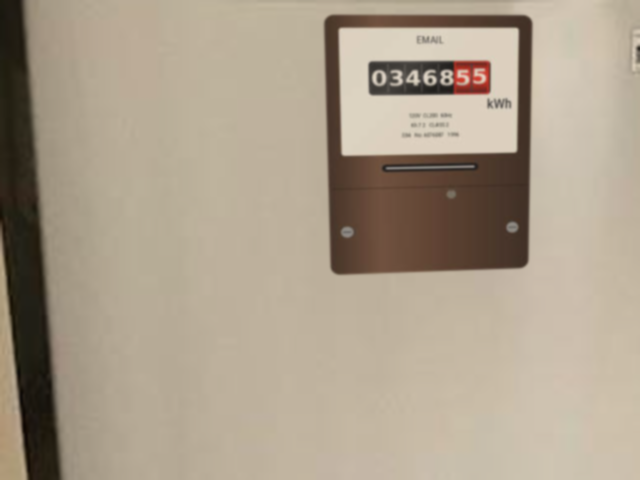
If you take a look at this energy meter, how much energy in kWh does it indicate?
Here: 3468.55 kWh
